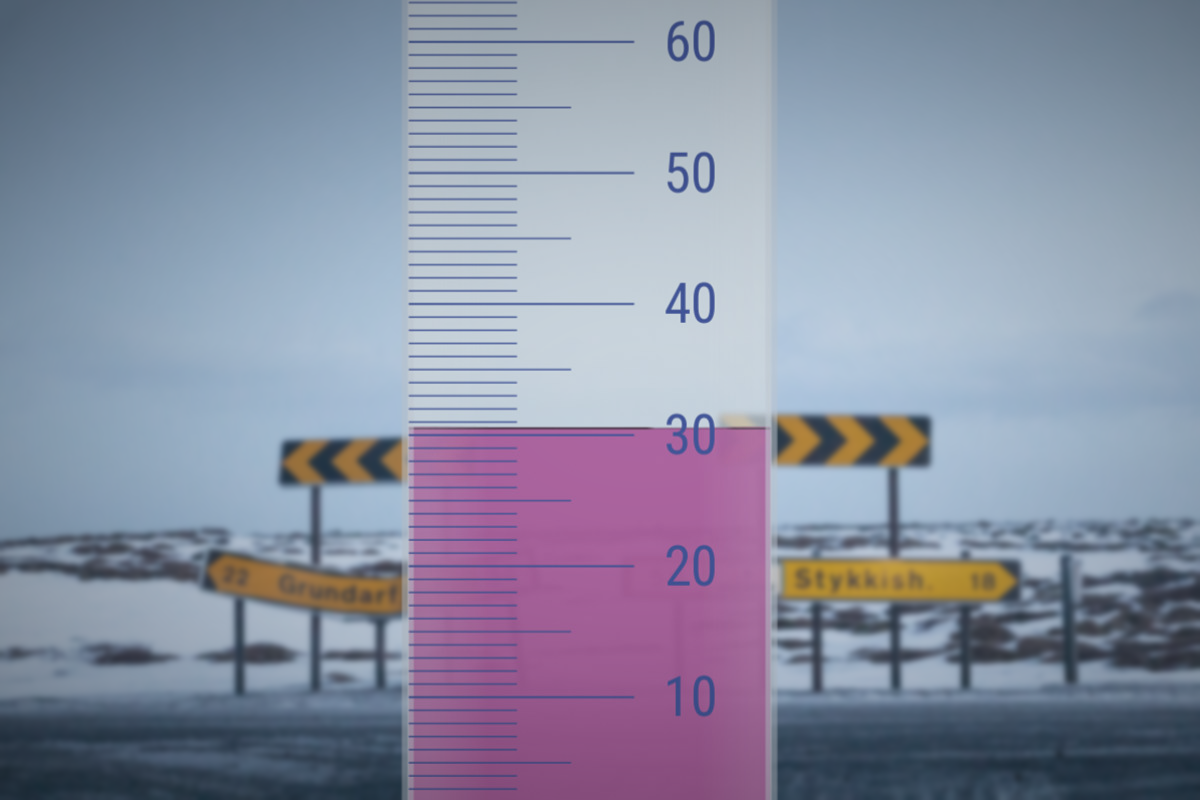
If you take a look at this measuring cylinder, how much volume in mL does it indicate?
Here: 30.5 mL
